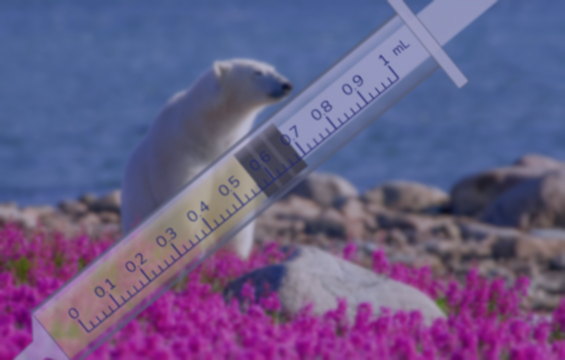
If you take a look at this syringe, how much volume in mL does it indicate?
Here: 0.56 mL
